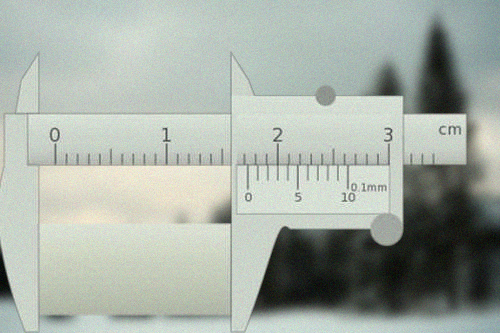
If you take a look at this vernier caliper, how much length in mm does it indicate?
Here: 17.3 mm
